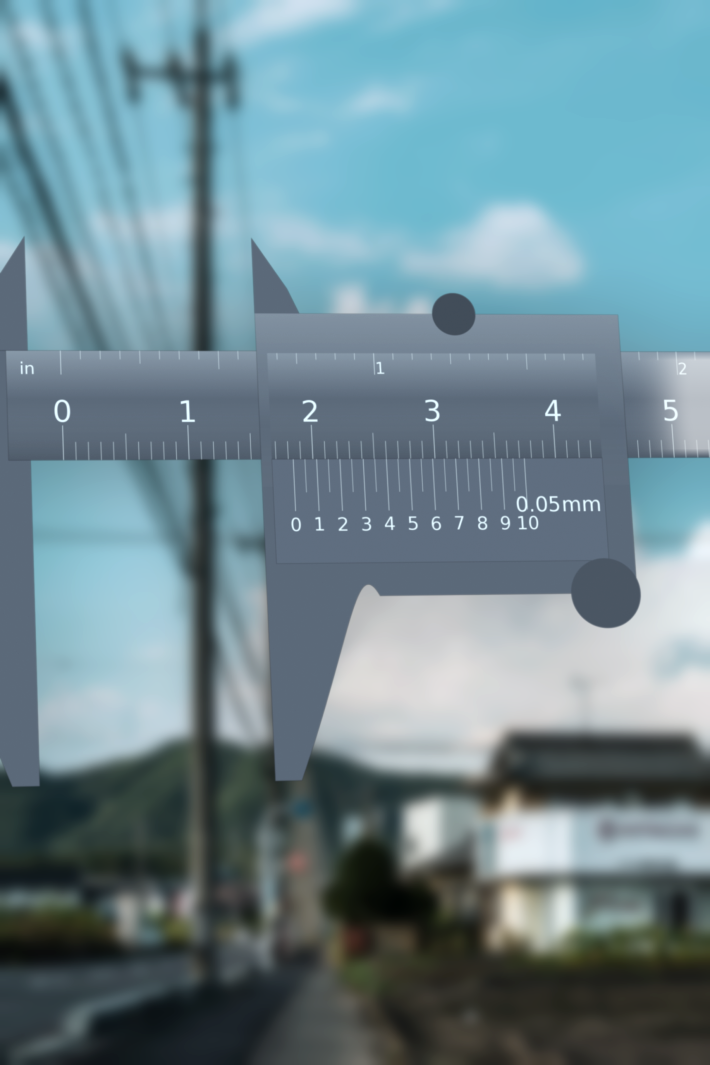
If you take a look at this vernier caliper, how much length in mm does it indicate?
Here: 18.4 mm
